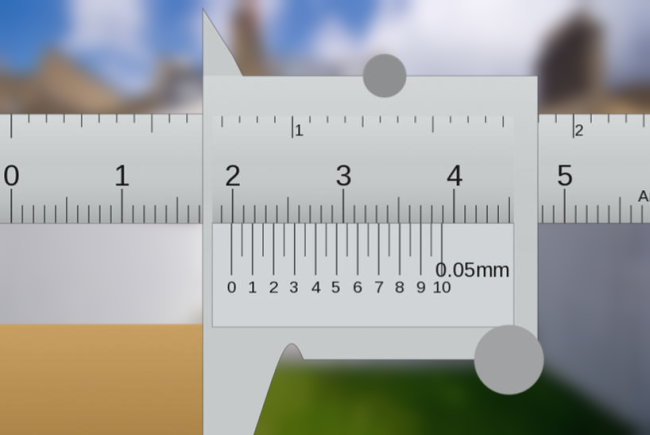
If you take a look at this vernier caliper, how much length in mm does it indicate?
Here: 19.9 mm
